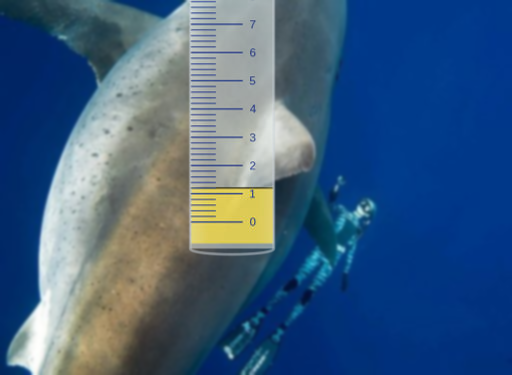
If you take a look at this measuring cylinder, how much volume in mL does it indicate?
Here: 1.2 mL
